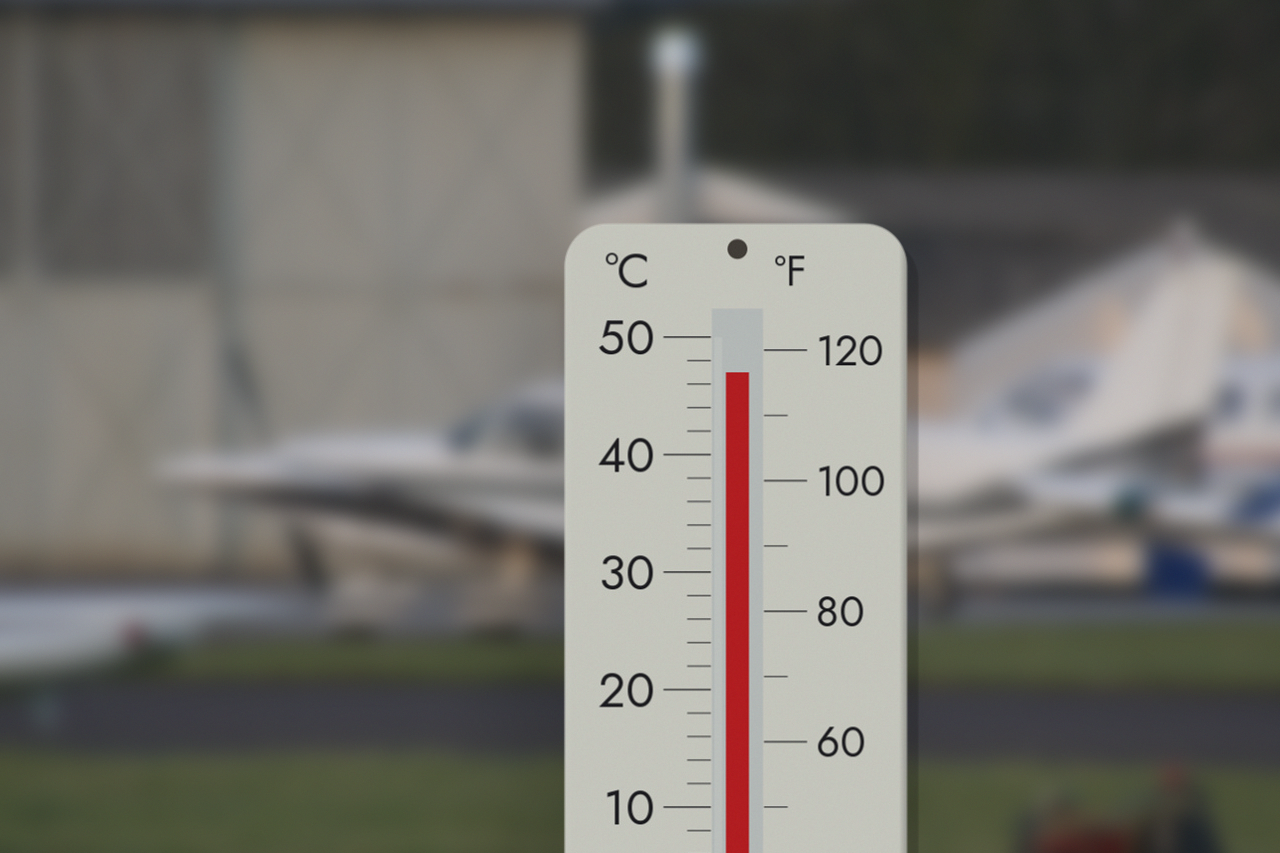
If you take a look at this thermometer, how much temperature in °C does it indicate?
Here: 47 °C
